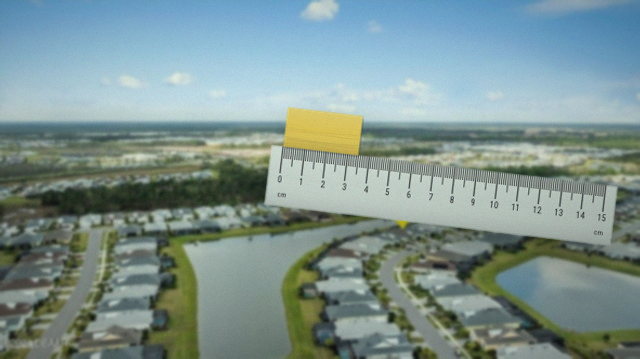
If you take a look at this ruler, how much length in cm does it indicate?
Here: 3.5 cm
